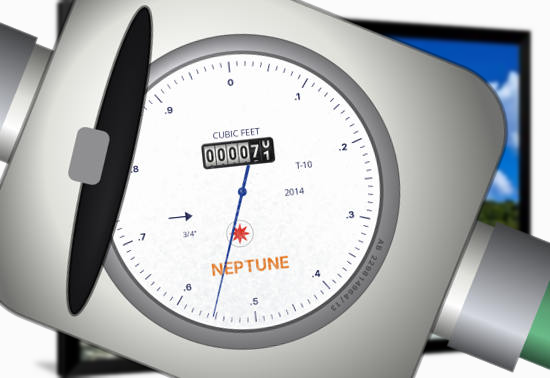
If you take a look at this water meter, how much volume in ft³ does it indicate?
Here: 70.55 ft³
